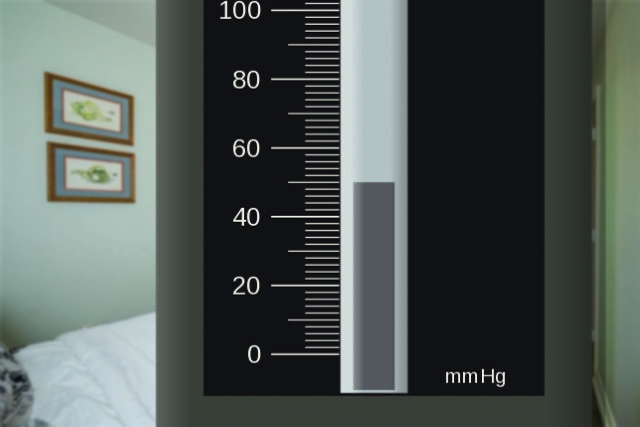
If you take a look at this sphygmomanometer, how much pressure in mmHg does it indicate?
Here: 50 mmHg
